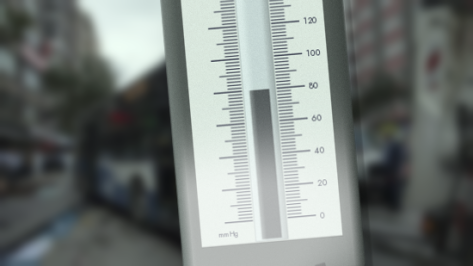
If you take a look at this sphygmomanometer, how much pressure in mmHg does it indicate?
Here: 80 mmHg
